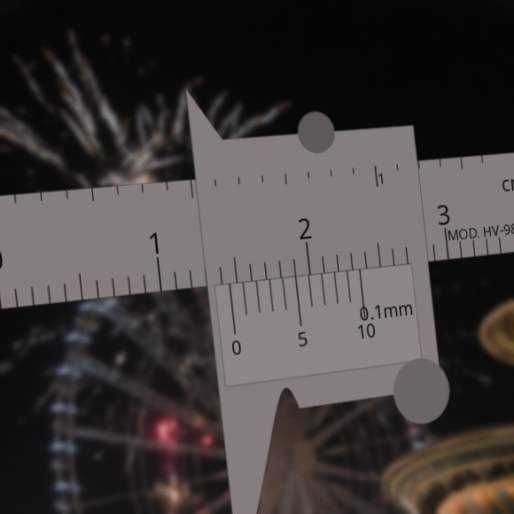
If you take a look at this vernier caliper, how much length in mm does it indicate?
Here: 14.5 mm
